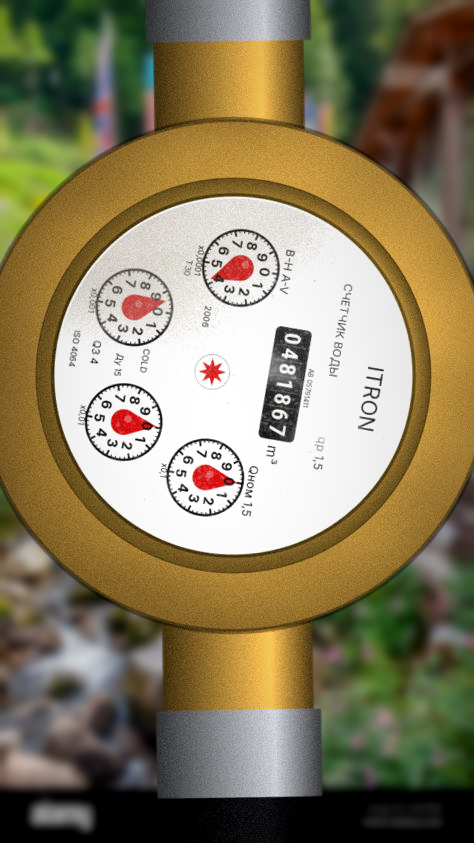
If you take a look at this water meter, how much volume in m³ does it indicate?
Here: 481866.9994 m³
